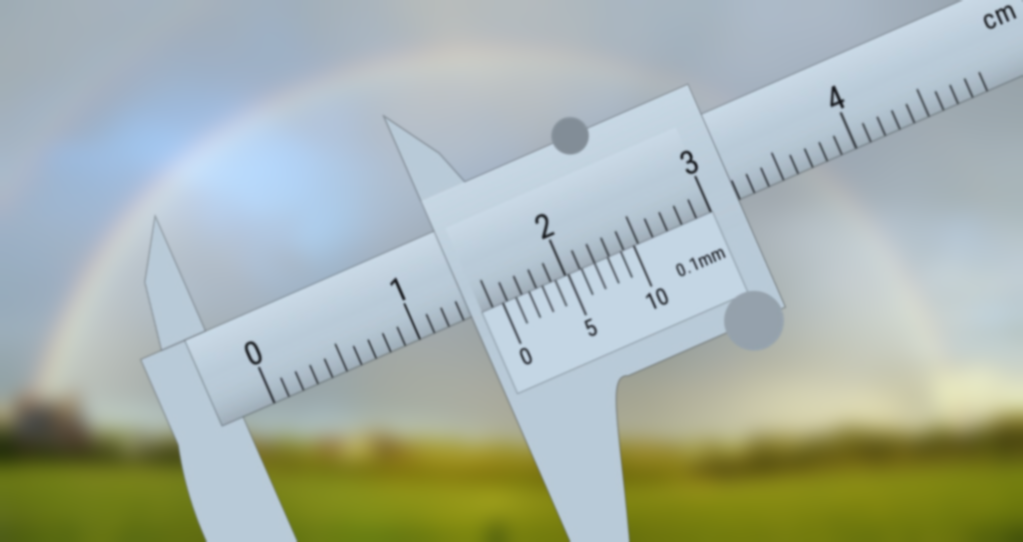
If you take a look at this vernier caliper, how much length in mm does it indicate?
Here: 15.7 mm
